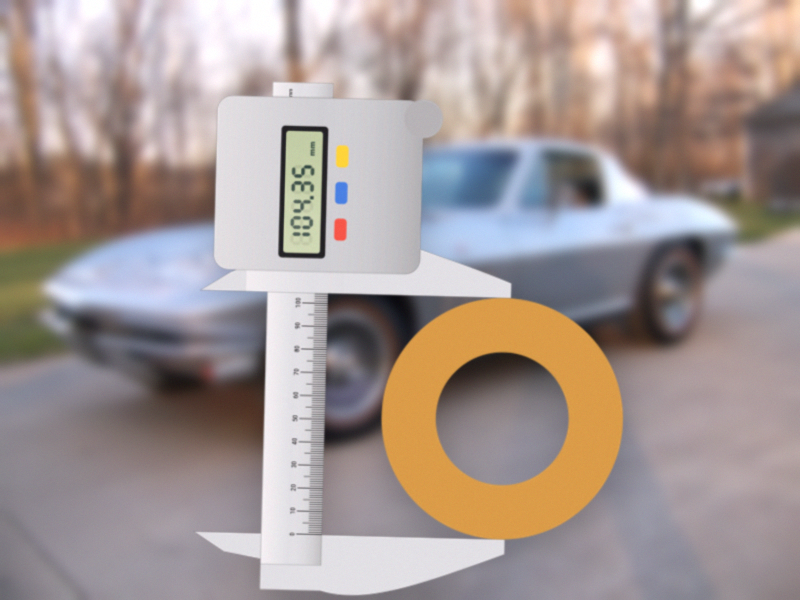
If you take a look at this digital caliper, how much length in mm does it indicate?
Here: 104.35 mm
